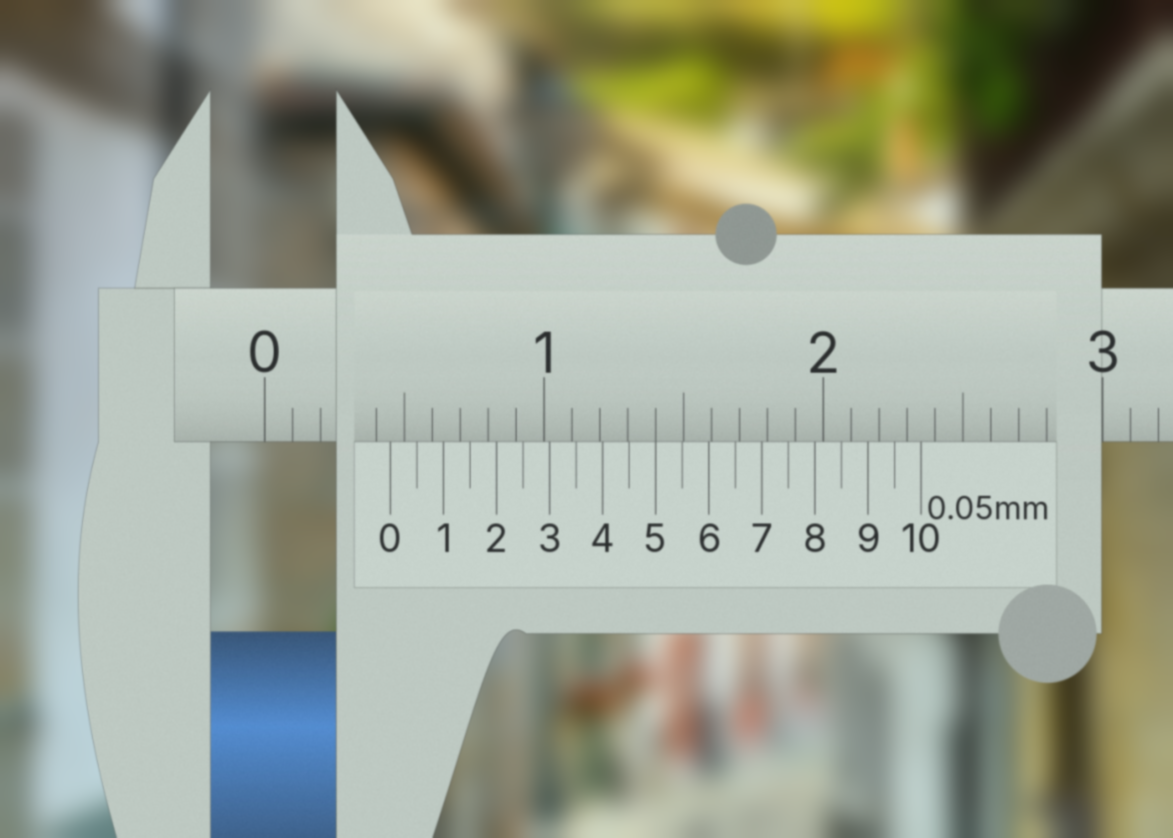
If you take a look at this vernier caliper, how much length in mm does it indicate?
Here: 4.50 mm
